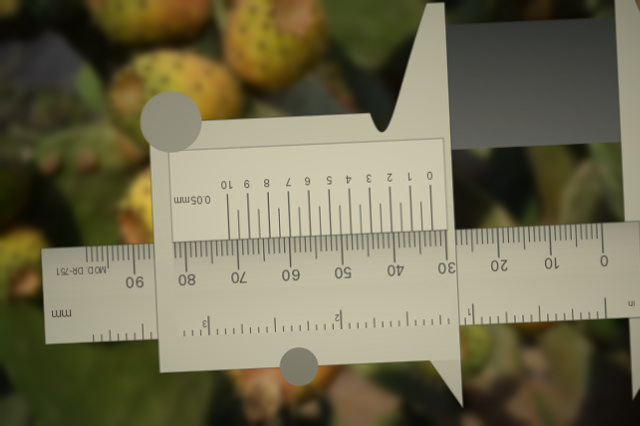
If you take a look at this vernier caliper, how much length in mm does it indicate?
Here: 32.5 mm
